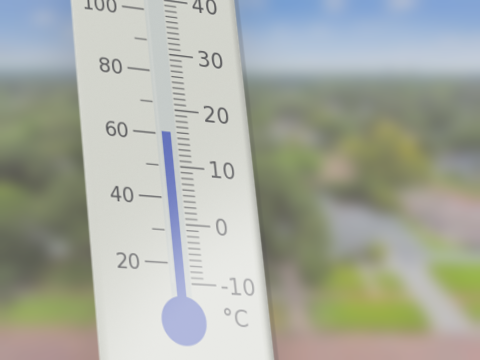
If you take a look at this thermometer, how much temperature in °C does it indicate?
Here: 16 °C
